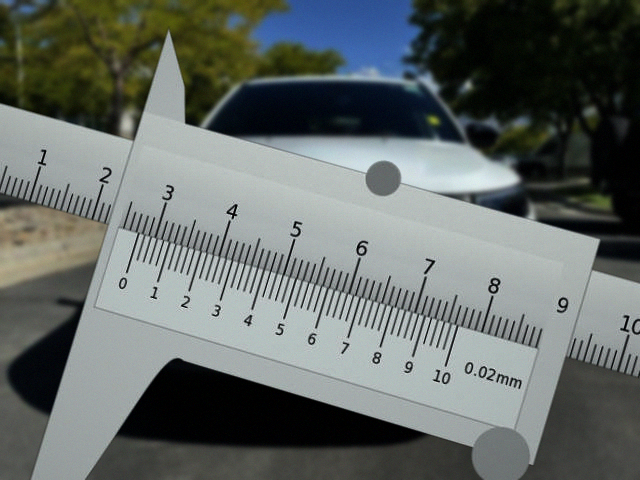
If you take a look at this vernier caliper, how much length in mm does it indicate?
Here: 27.4 mm
